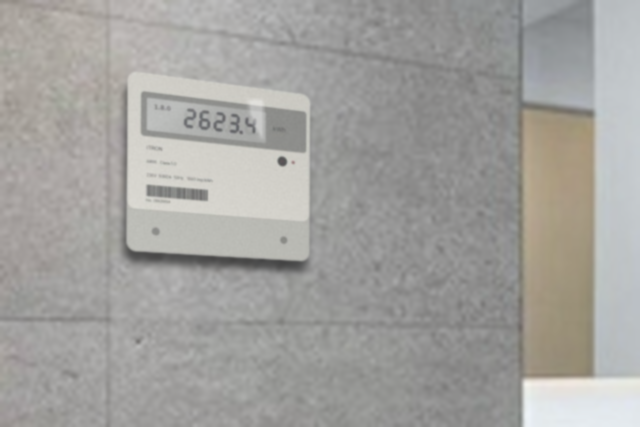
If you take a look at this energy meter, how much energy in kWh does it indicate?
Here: 2623.4 kWh
